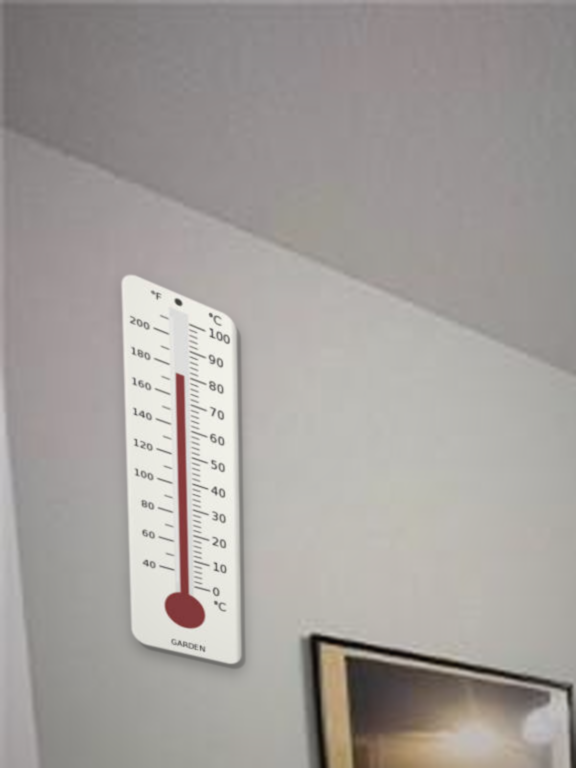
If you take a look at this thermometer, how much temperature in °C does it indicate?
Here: 80 °C
